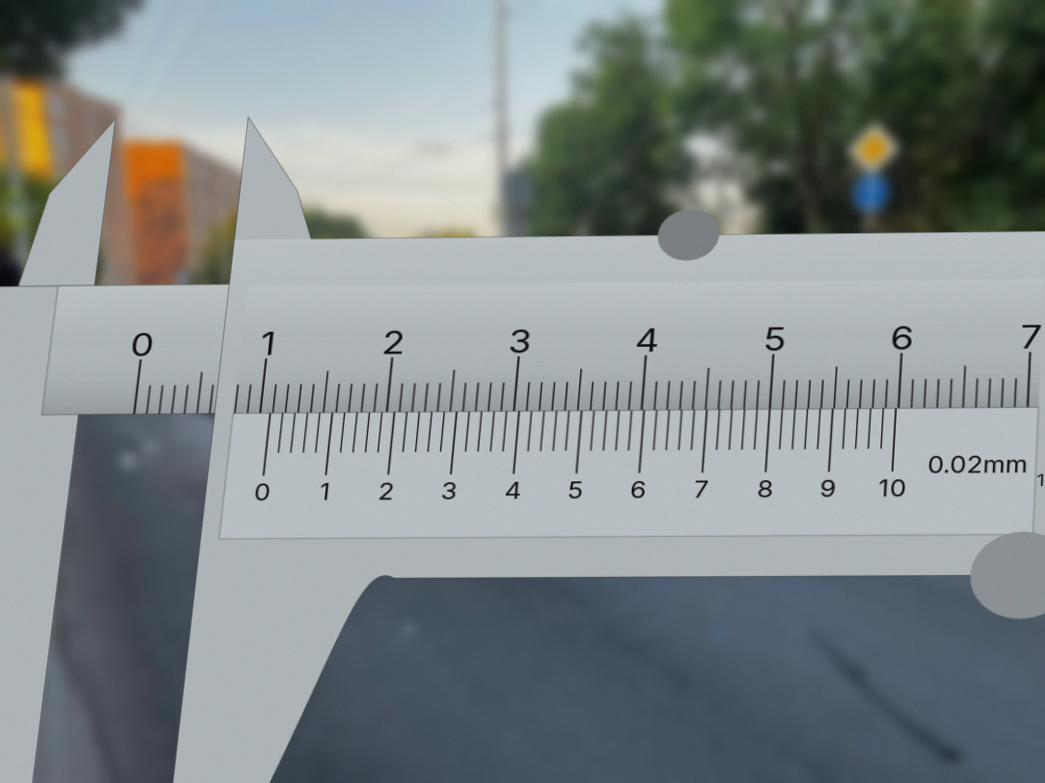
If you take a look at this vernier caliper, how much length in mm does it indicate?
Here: 10.8 mm
